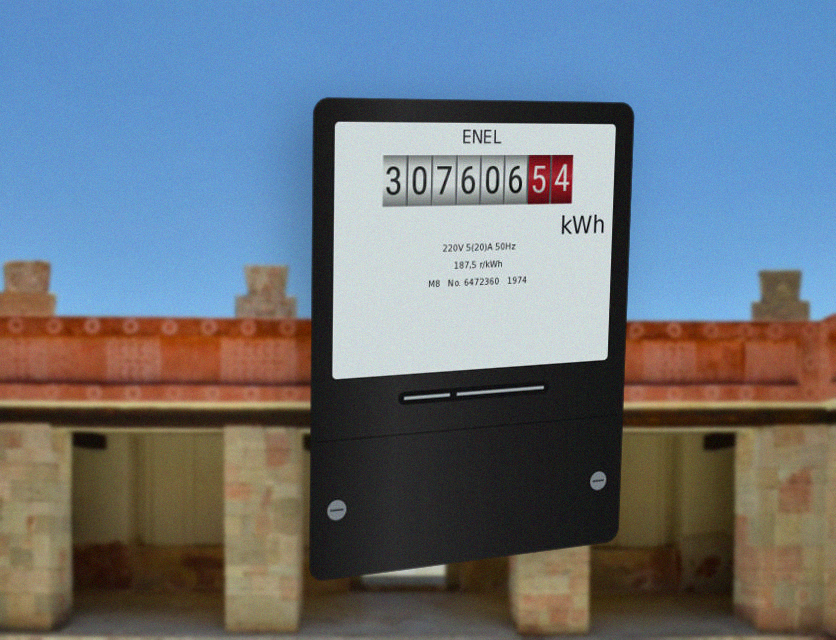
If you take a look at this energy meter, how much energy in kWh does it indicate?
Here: 307606.54 kWh
